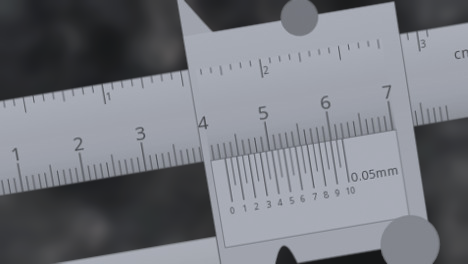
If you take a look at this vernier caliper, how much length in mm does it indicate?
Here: 42.8 mm
